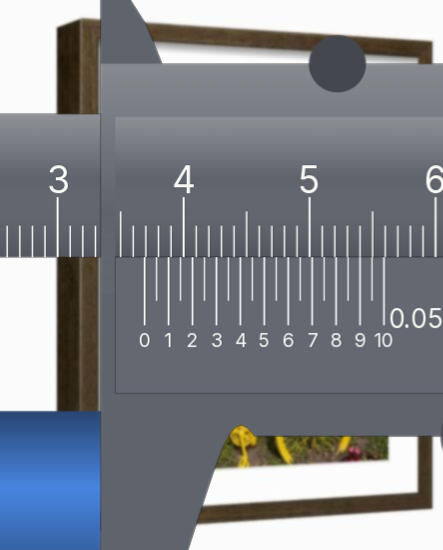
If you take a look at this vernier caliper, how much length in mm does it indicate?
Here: 36.9 mm
